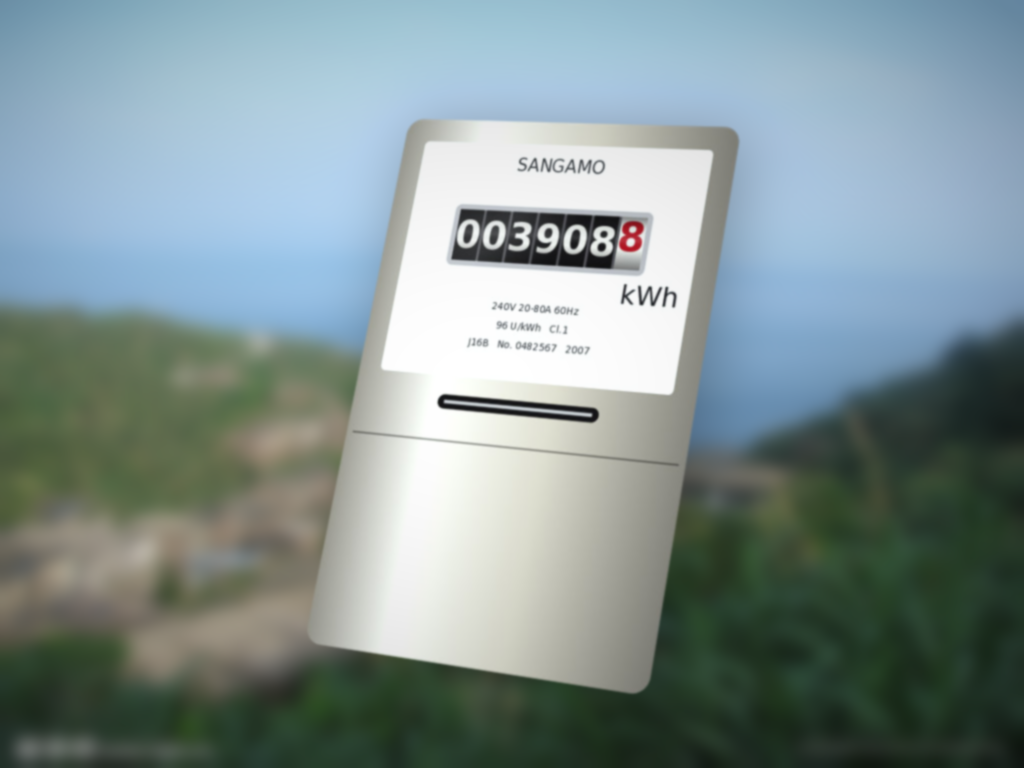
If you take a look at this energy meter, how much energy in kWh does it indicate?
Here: 3908.8 kWh
